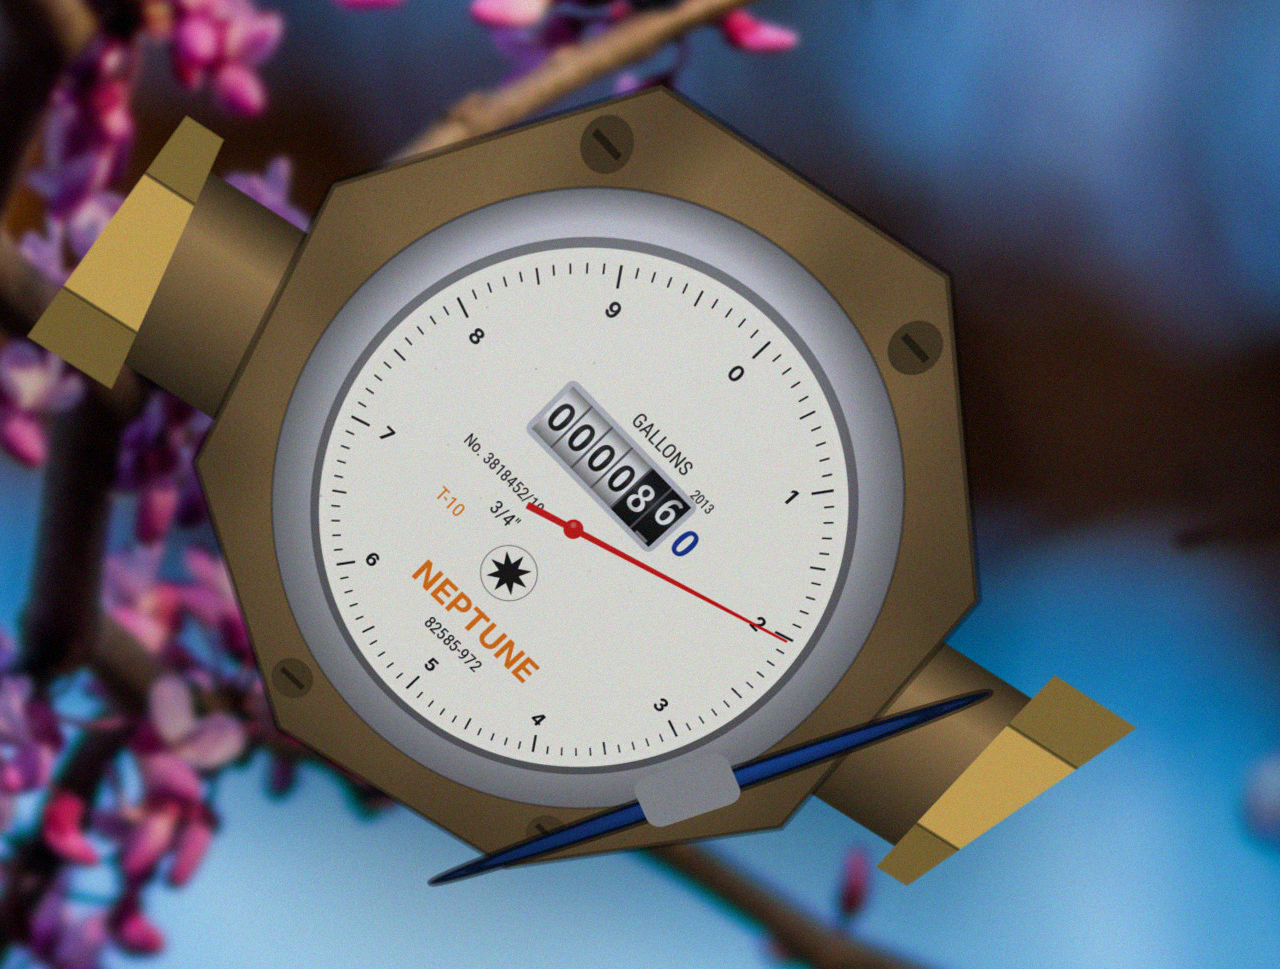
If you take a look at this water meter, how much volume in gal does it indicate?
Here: 862.0 gal
